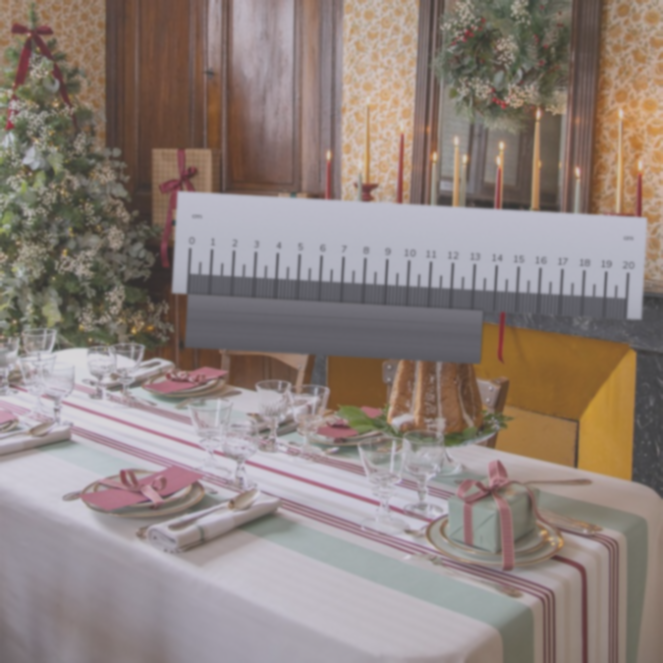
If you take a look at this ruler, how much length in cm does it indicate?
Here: 13.5 cm
